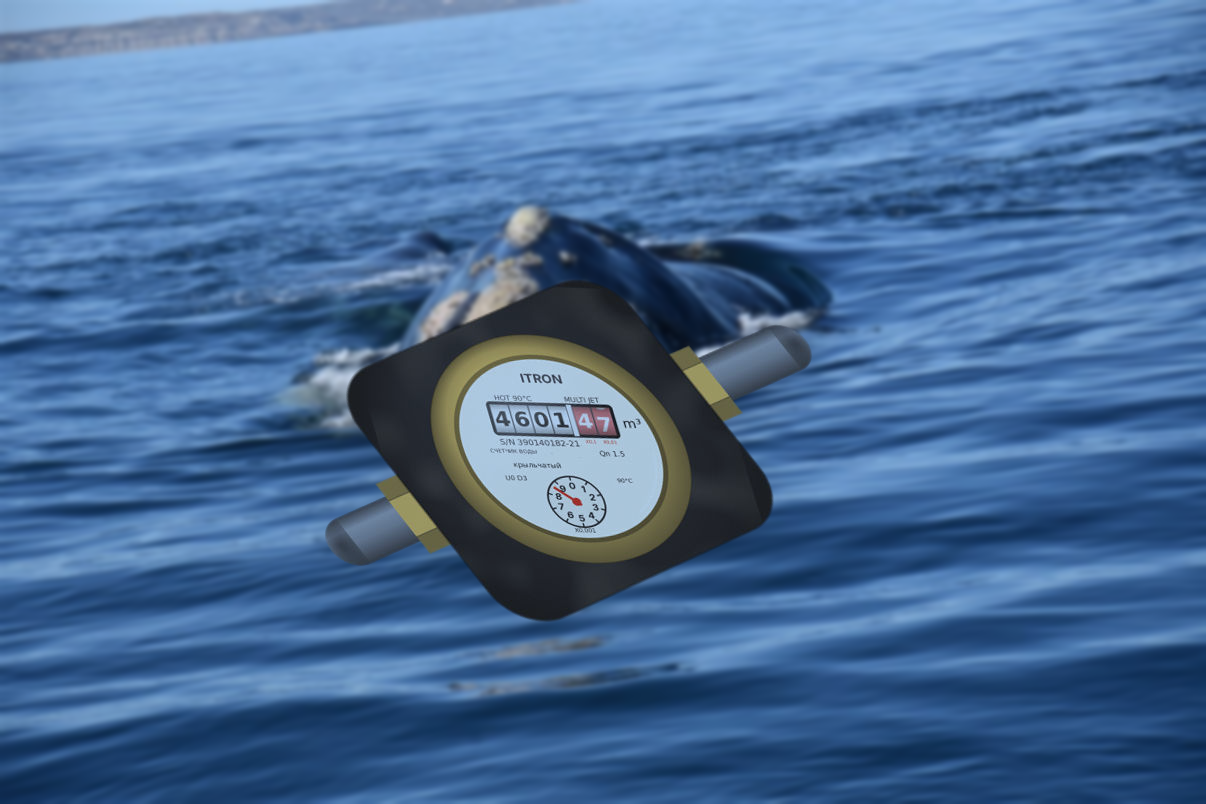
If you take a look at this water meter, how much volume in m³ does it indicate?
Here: 4601.468 m³
